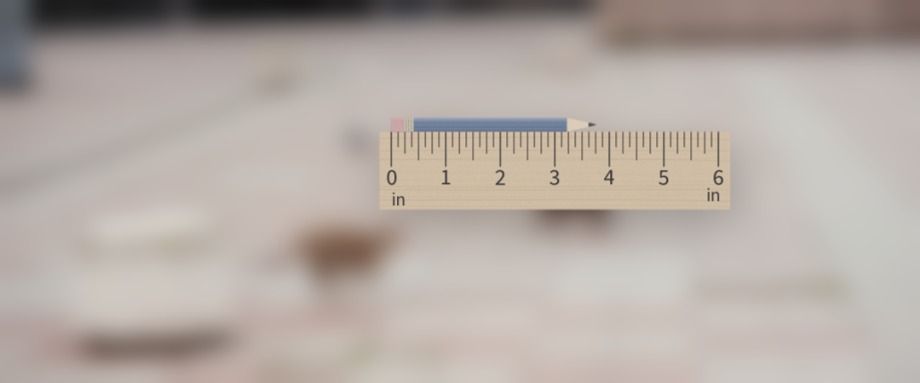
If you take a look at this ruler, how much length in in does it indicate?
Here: 3.75 in
